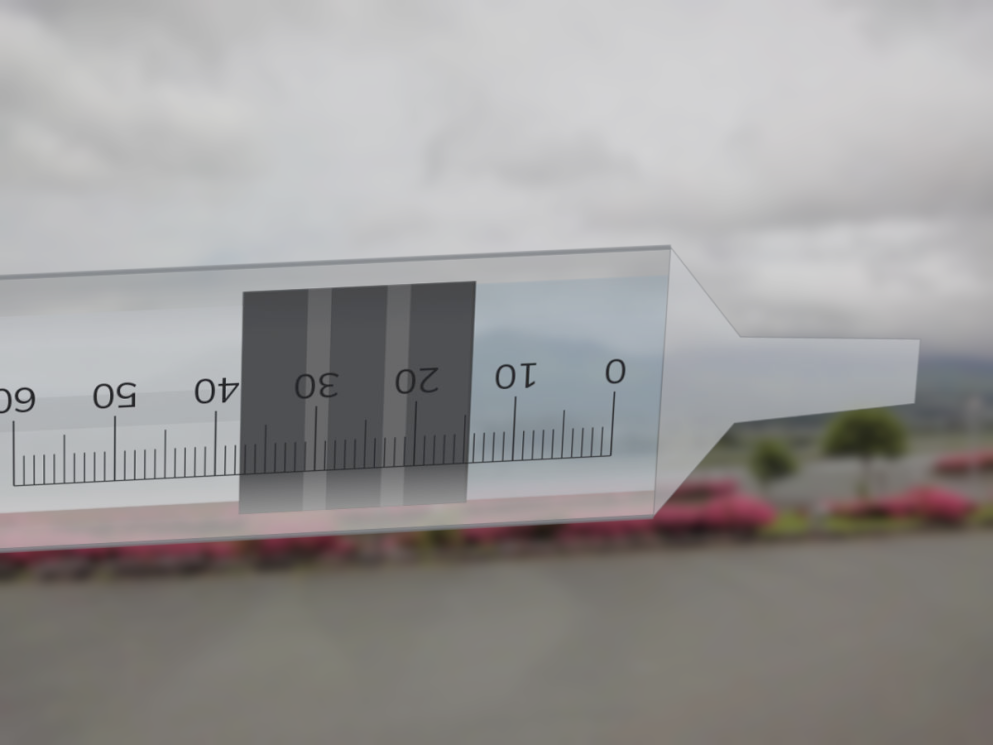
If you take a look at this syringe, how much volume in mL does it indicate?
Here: 14.5 mL
